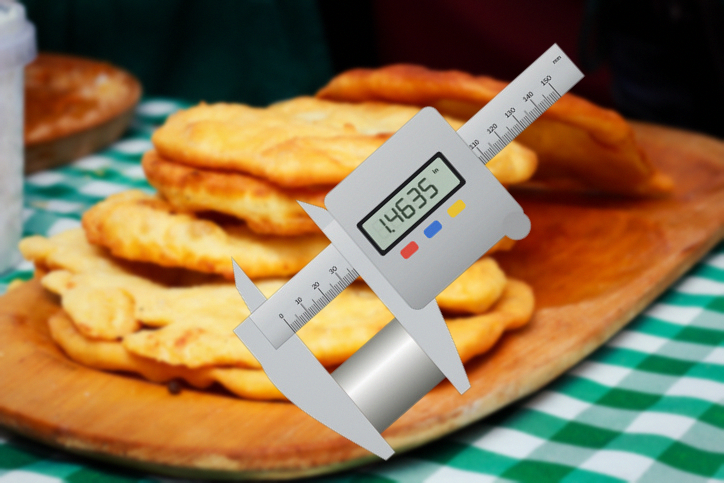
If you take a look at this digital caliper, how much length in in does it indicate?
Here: 1.4635 in
